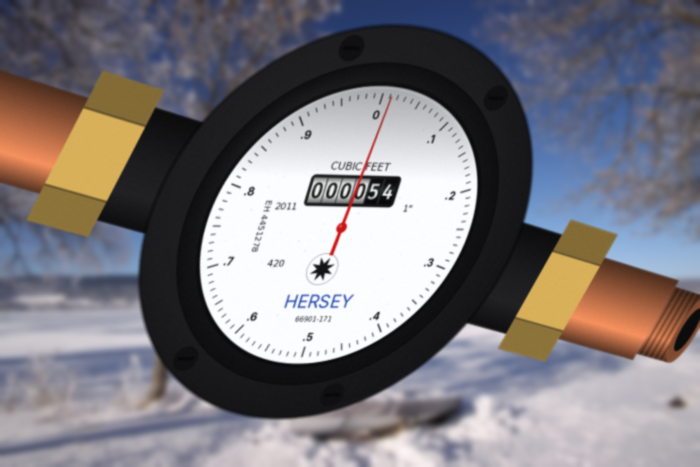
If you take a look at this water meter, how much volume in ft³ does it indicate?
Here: 54.01 ft³
